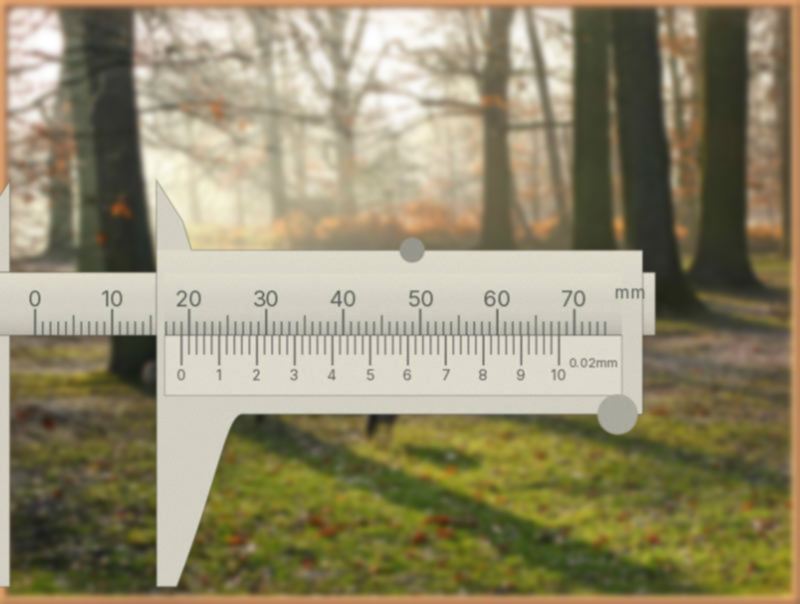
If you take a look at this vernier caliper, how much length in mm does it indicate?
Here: 19.0 mm
